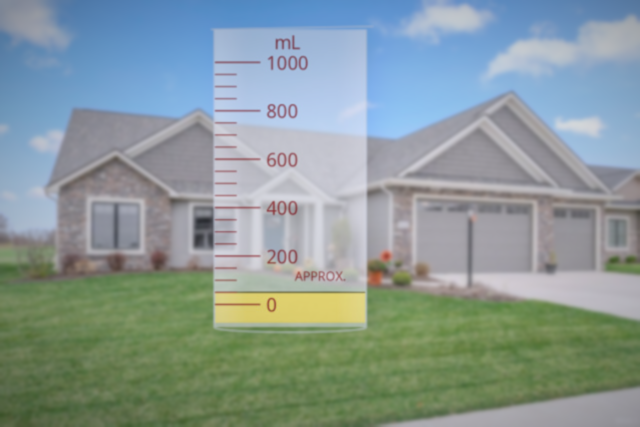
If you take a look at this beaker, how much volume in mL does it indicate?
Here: 50 mL
